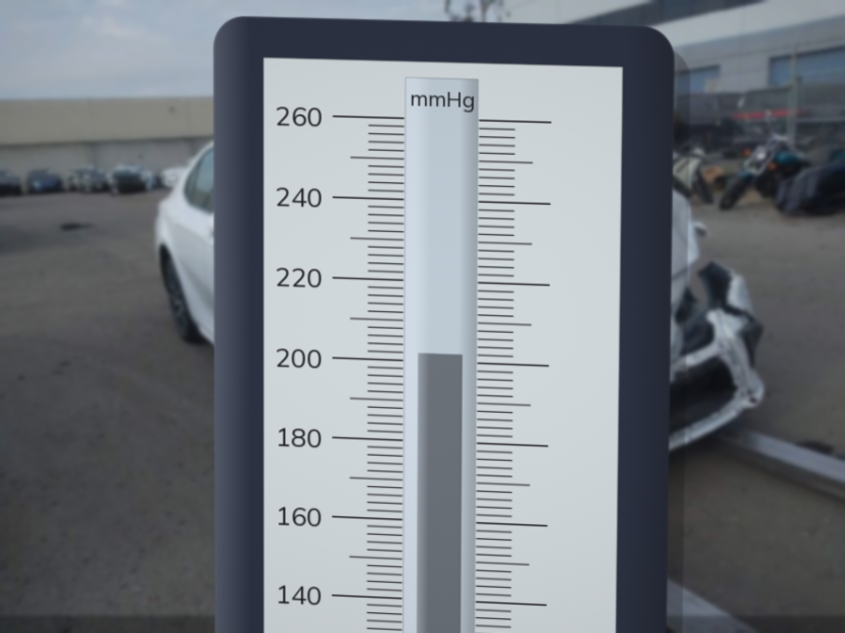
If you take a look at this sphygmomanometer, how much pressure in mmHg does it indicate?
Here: 202 mmHg
